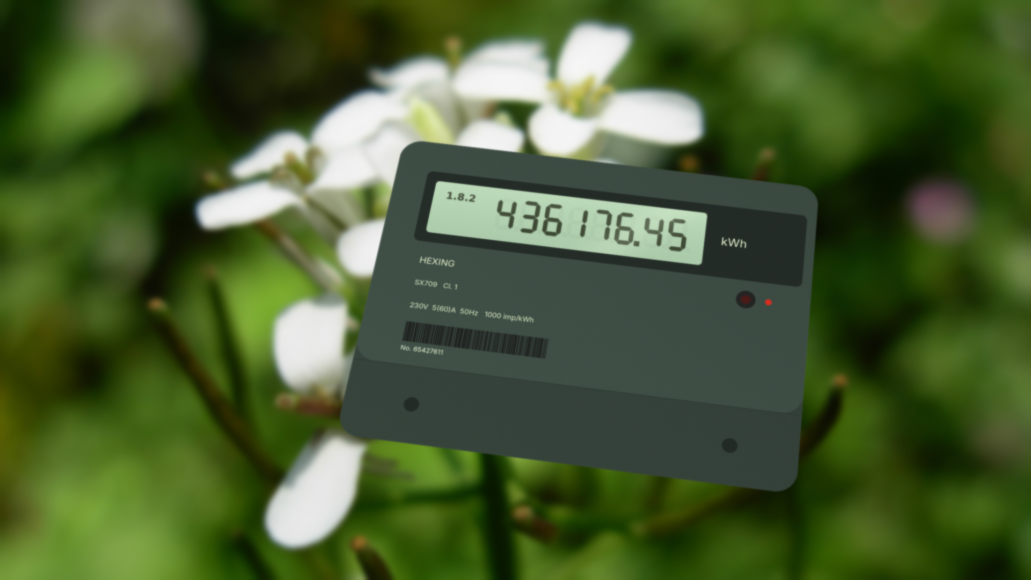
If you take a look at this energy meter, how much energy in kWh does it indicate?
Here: 436176.45 kWh
